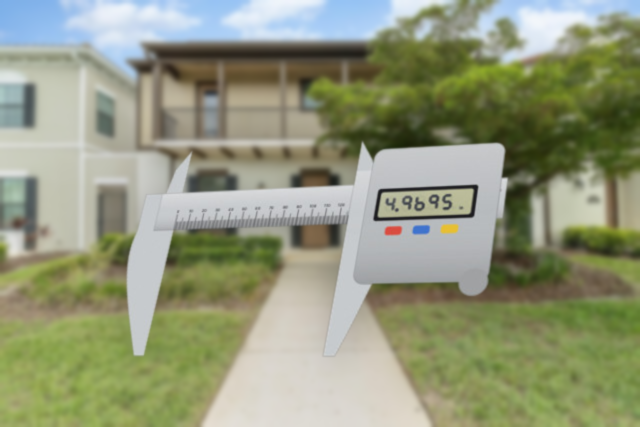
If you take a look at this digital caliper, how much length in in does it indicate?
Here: 4.9695 in
